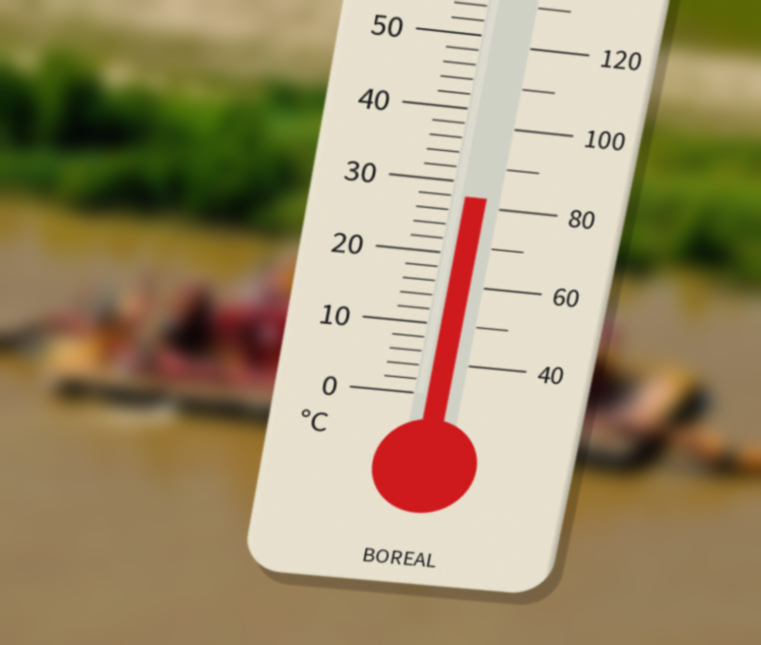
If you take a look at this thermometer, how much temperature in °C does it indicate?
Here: 28 °C
